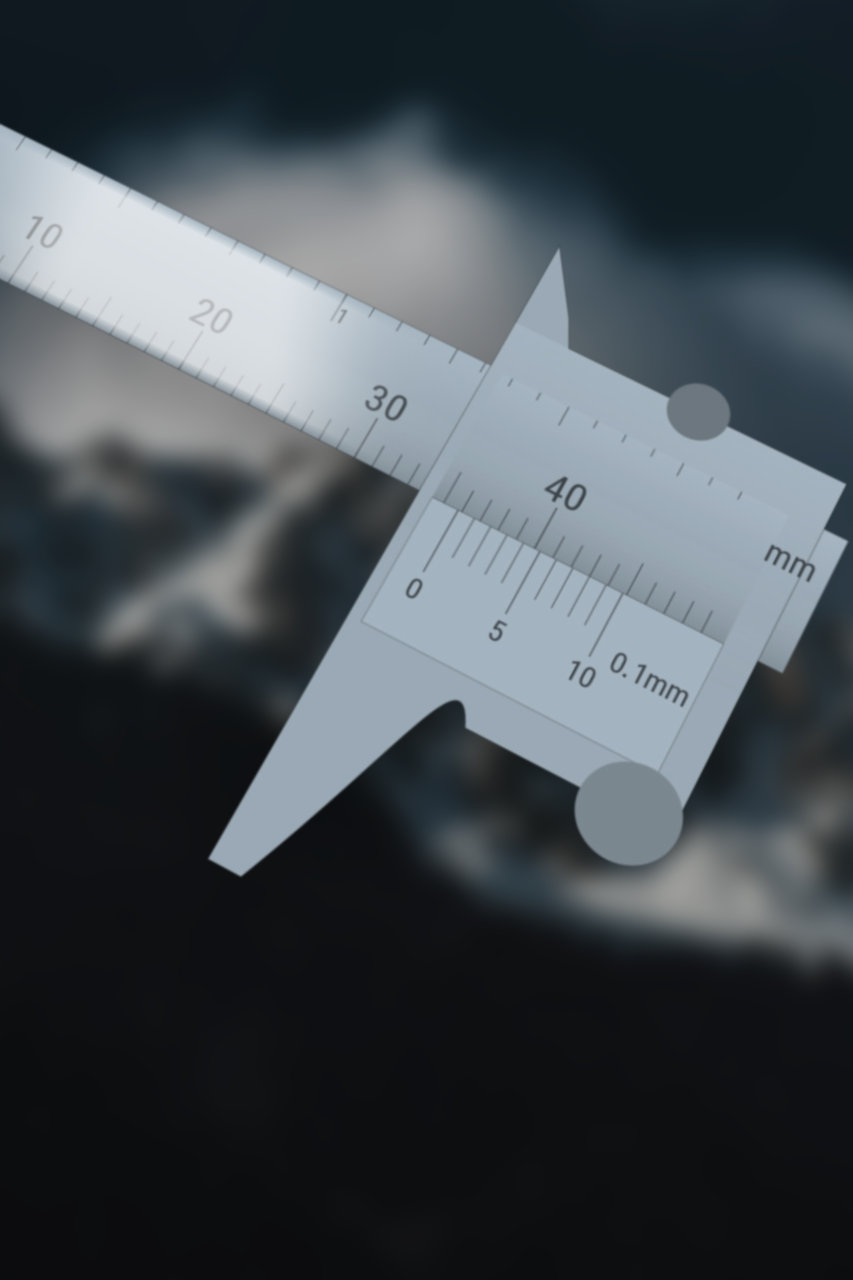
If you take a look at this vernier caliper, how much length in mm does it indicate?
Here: 35.8 mm
